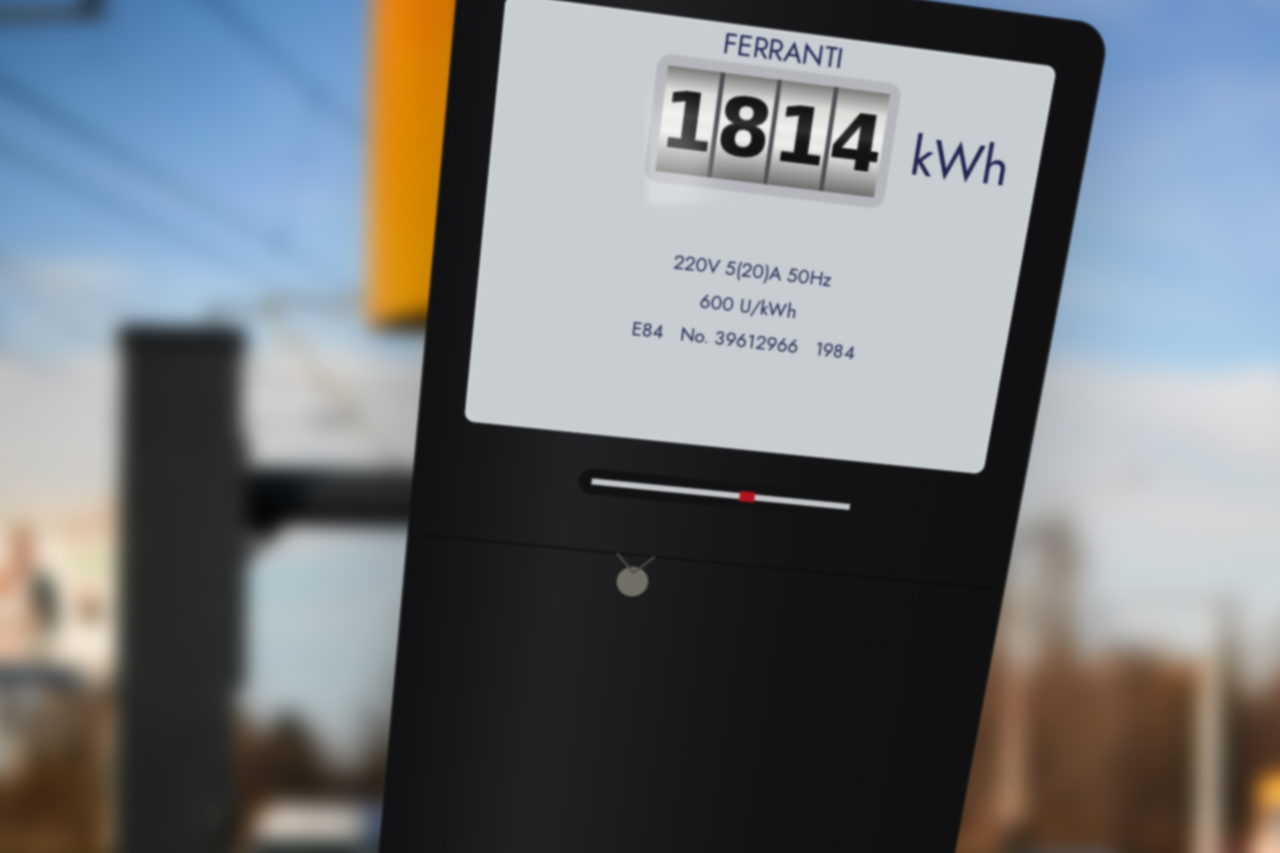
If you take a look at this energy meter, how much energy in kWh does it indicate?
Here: 1814 kWh
